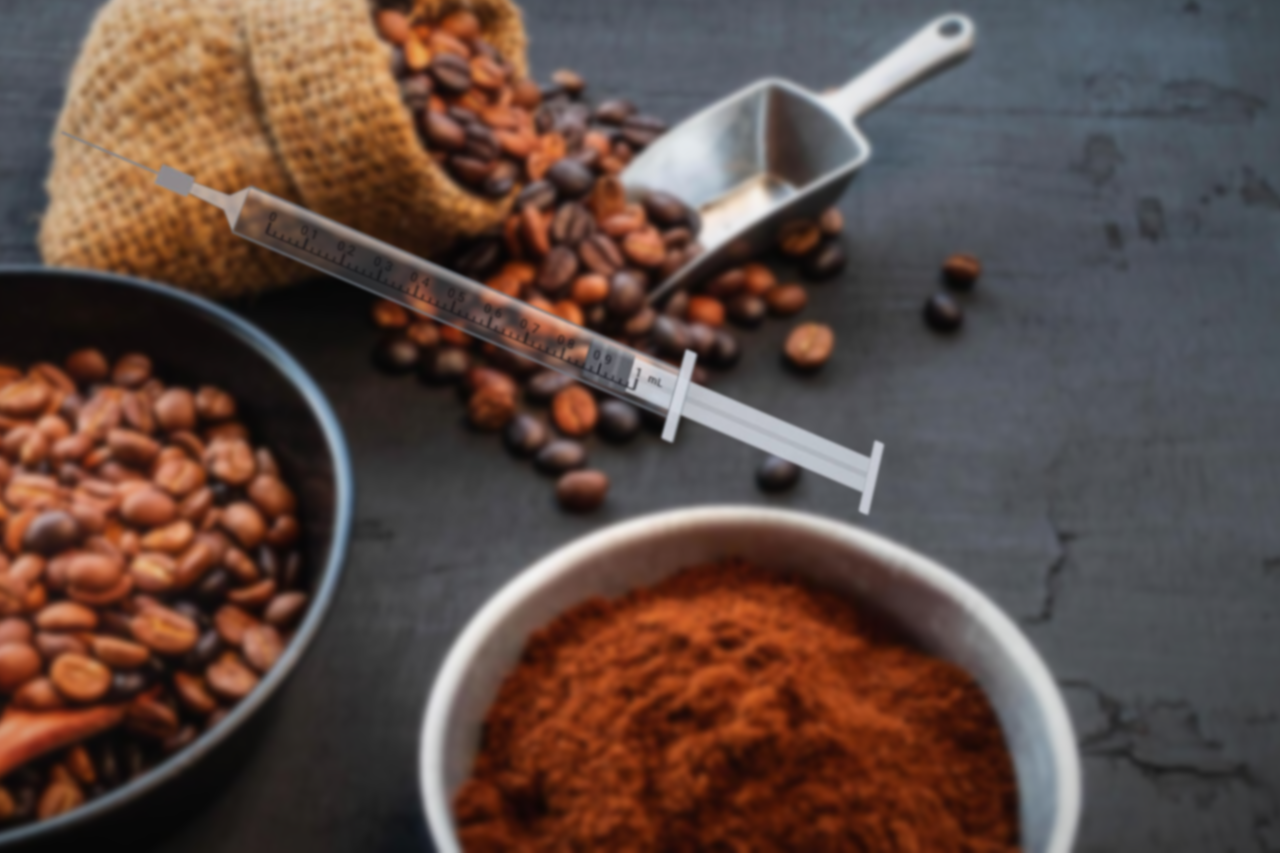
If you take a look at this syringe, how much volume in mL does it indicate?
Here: 0.86 mL
